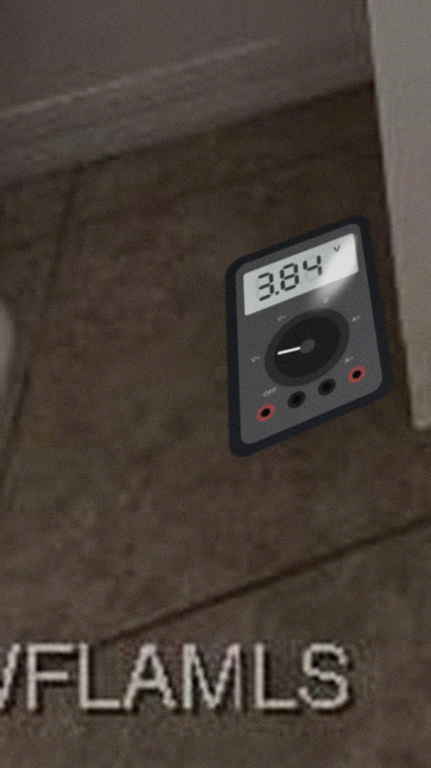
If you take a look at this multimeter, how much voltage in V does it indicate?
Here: 3.84 V
